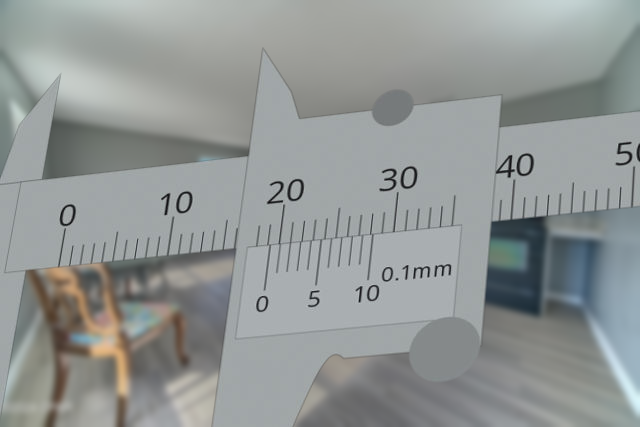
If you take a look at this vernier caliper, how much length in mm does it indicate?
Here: 19.2 mm
